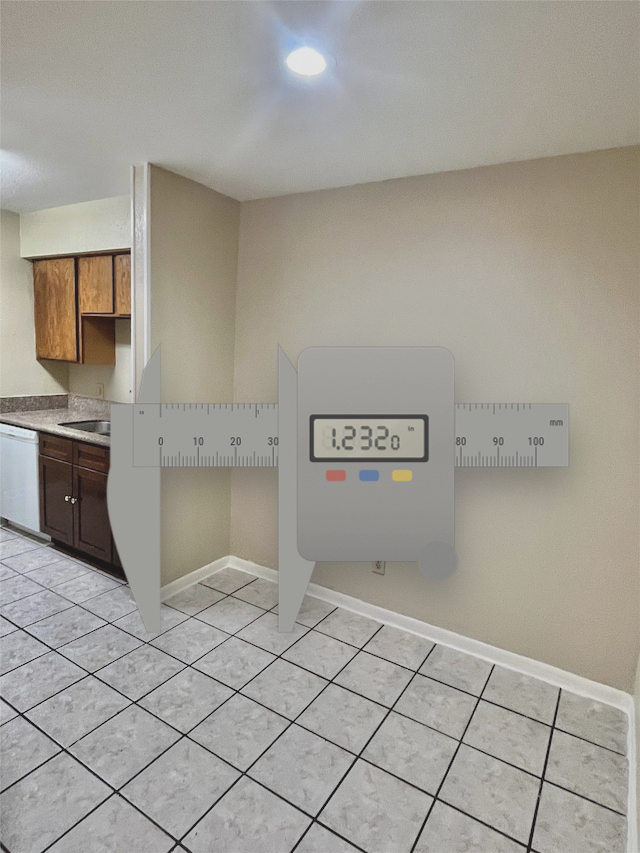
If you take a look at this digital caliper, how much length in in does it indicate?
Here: 1.2320 in
